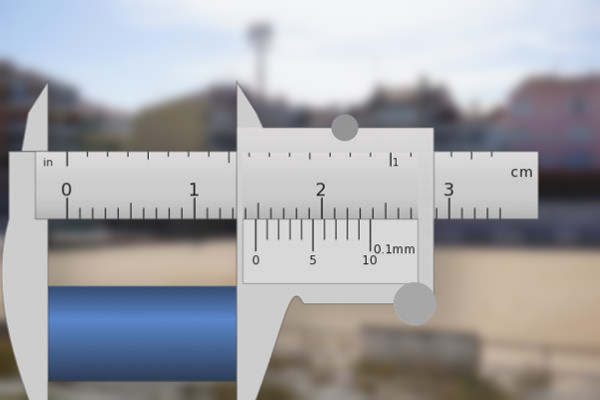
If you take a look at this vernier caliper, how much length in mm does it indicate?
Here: 14.8 mm
